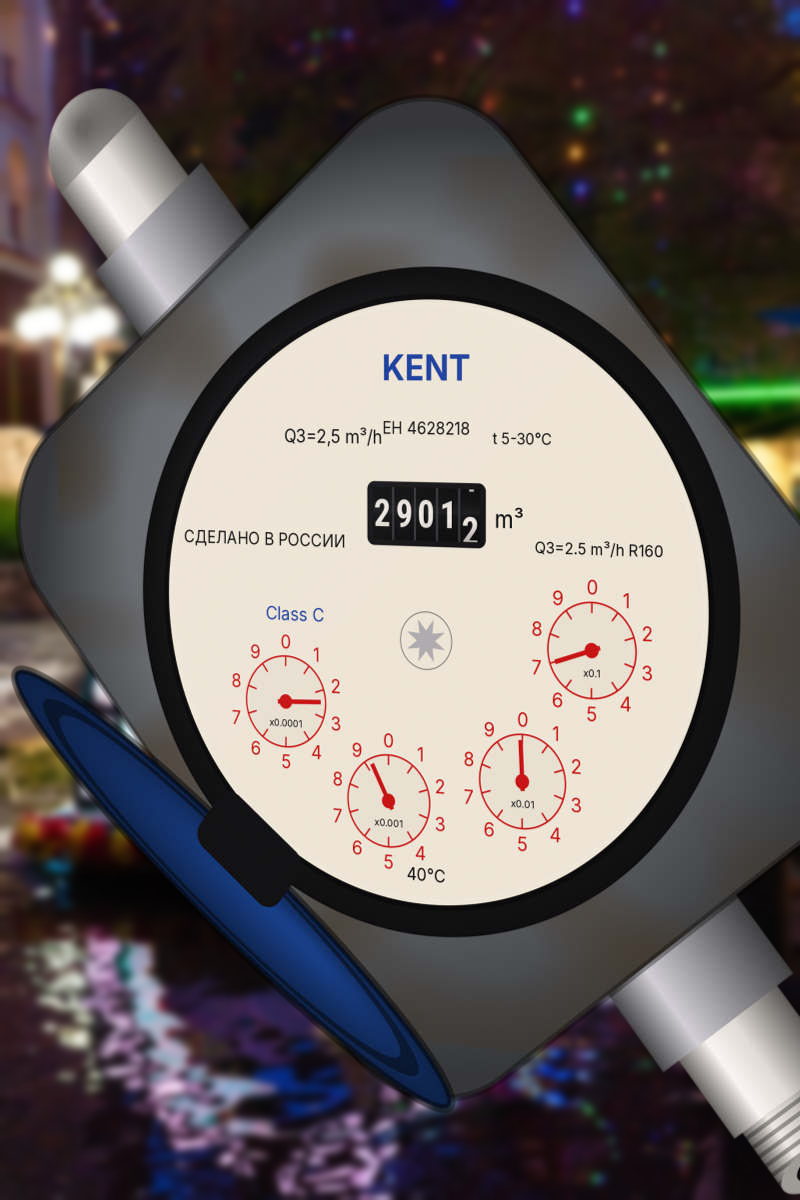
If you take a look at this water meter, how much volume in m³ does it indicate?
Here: 29011.6992 m³
